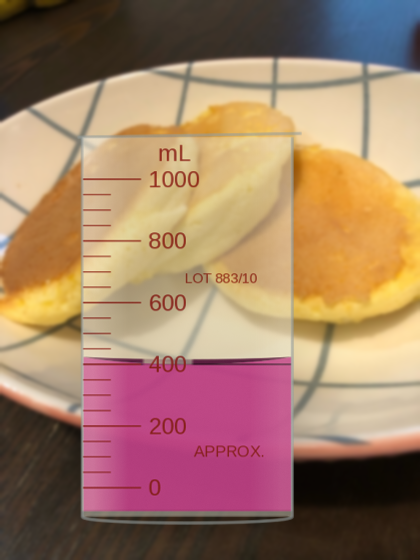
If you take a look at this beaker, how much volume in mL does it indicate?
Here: 400 mL
